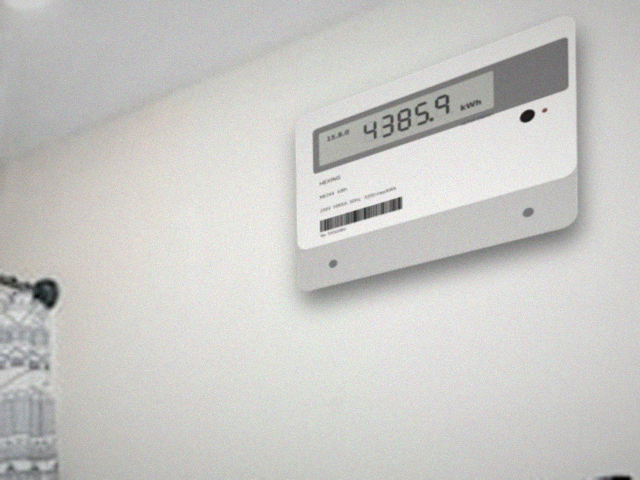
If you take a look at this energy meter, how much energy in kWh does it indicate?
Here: 4385.9 kWh
